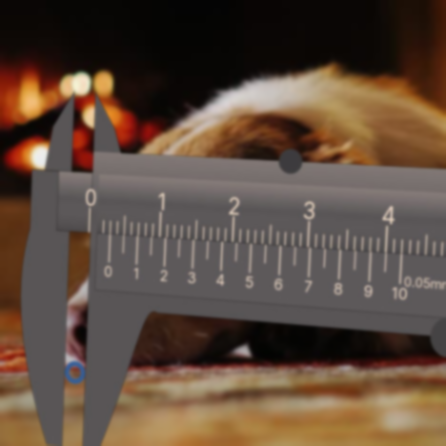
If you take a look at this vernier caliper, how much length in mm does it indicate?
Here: 3.0 mm
